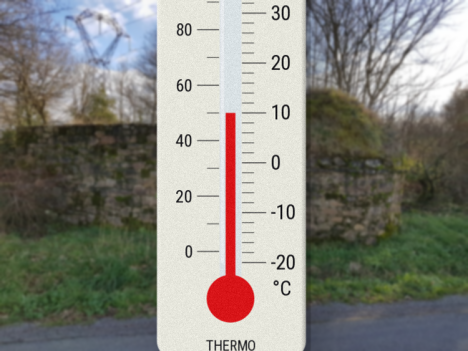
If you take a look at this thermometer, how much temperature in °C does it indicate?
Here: 10 °C
